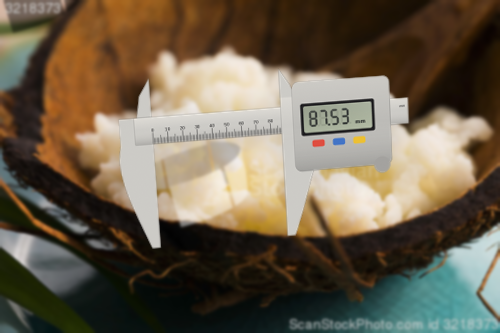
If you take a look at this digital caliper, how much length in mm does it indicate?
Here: 87.53 mm
